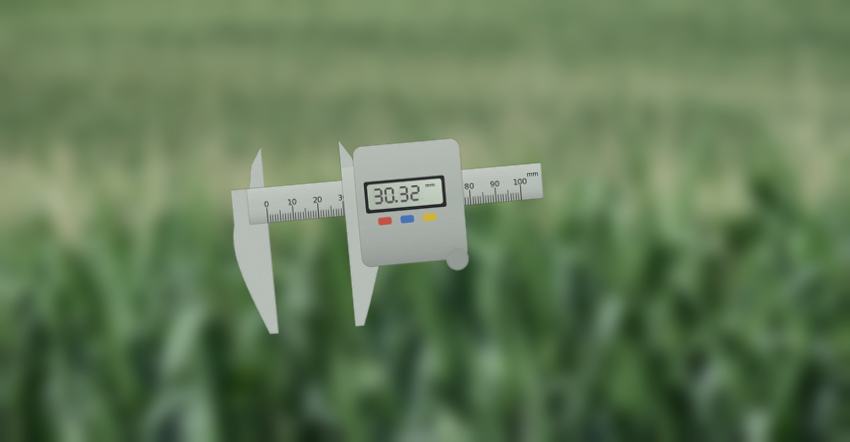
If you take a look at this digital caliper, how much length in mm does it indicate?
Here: 30.32 mm
